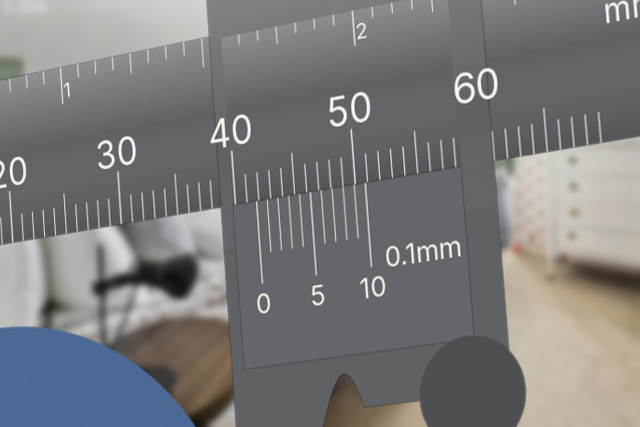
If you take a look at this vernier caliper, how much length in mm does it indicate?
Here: 41.8 mm
